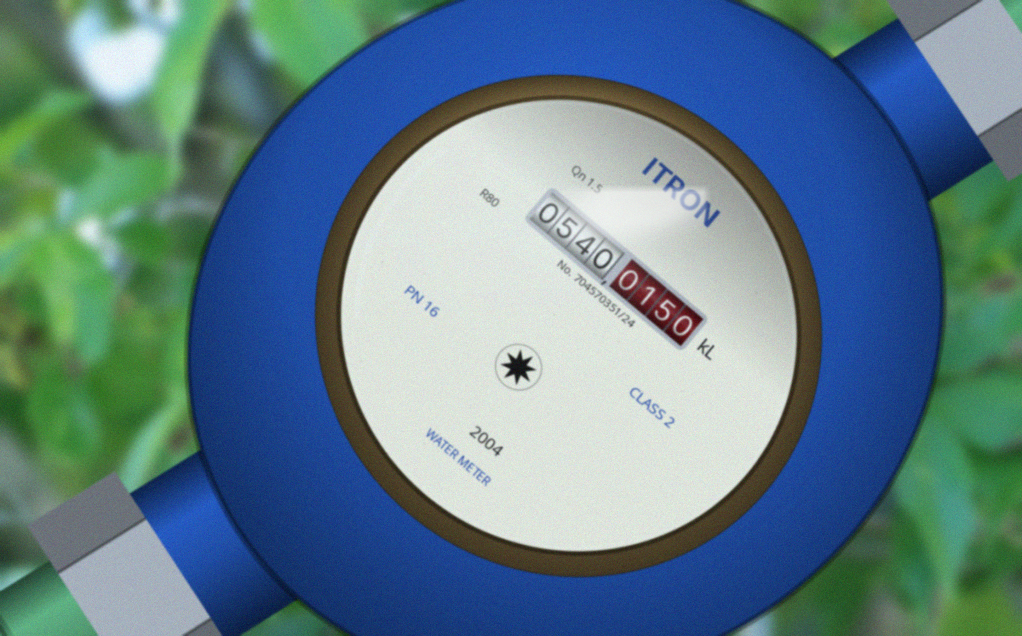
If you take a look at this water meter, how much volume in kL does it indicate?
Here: 540.0150 kL
